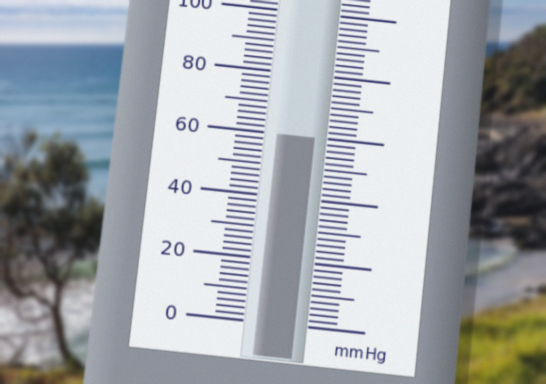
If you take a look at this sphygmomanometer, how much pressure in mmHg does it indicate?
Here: 60 mmHg
